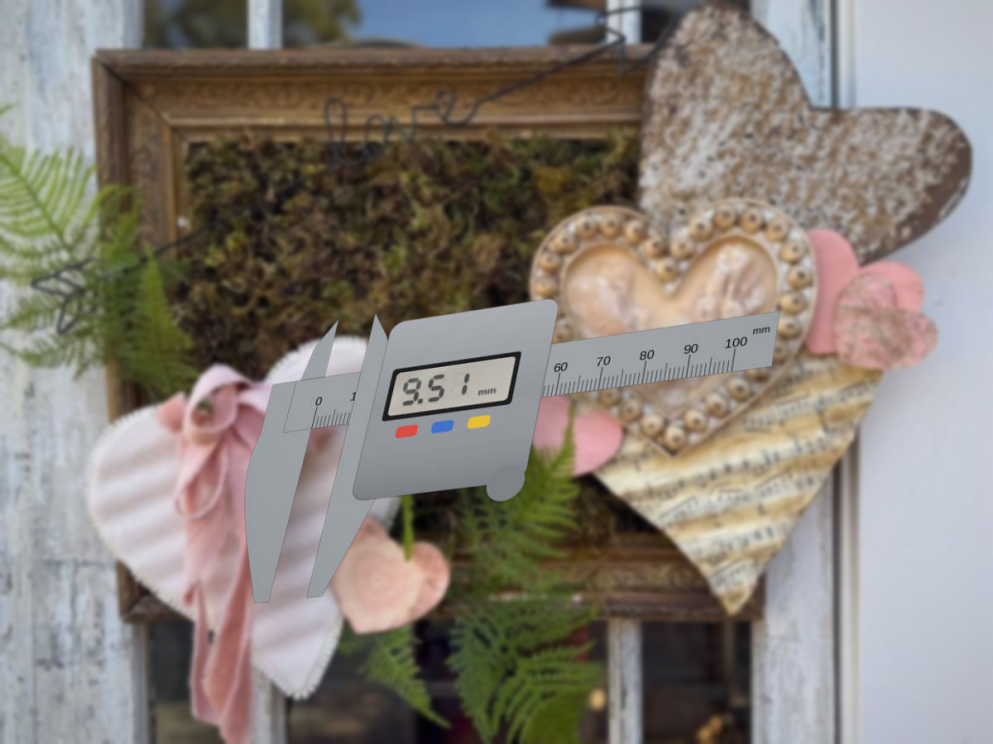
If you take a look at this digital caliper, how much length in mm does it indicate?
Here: 9.51 mm
